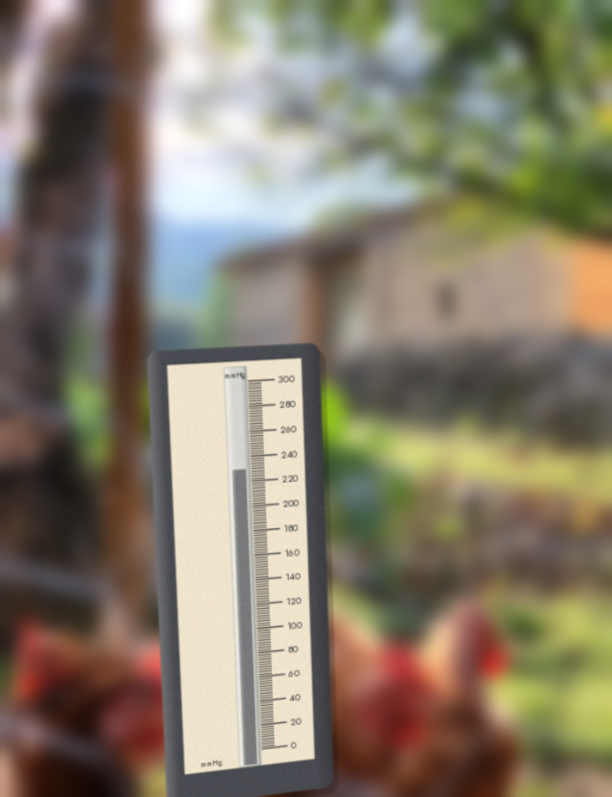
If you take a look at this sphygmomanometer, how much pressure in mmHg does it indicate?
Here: 230 mmHg
